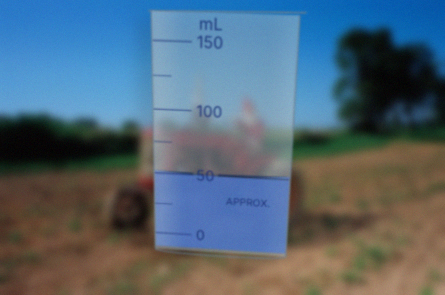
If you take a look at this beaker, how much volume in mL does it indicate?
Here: 50 mL
